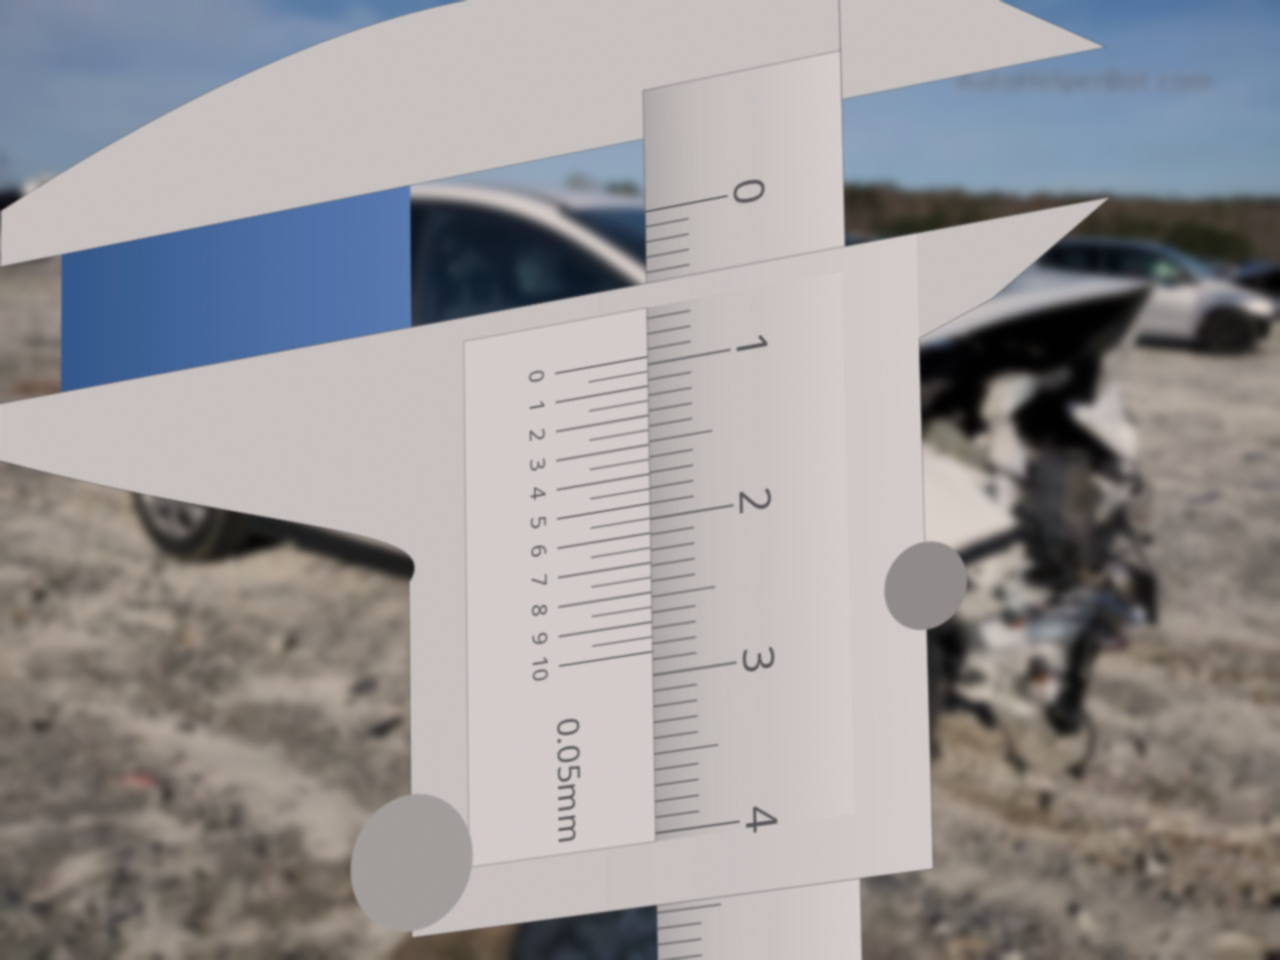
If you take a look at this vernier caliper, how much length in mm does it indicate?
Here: 9.5 mm
